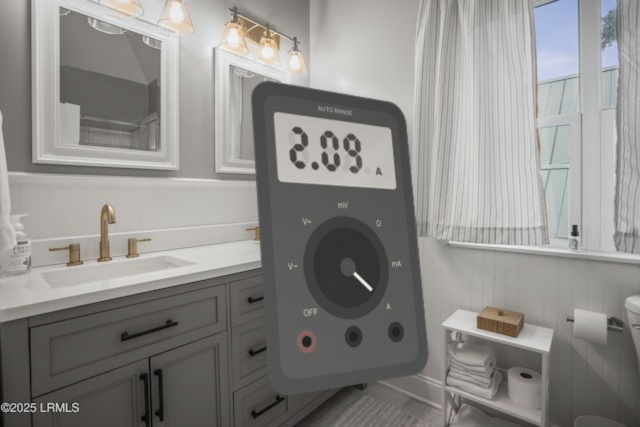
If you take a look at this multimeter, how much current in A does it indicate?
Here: 2.09 A
